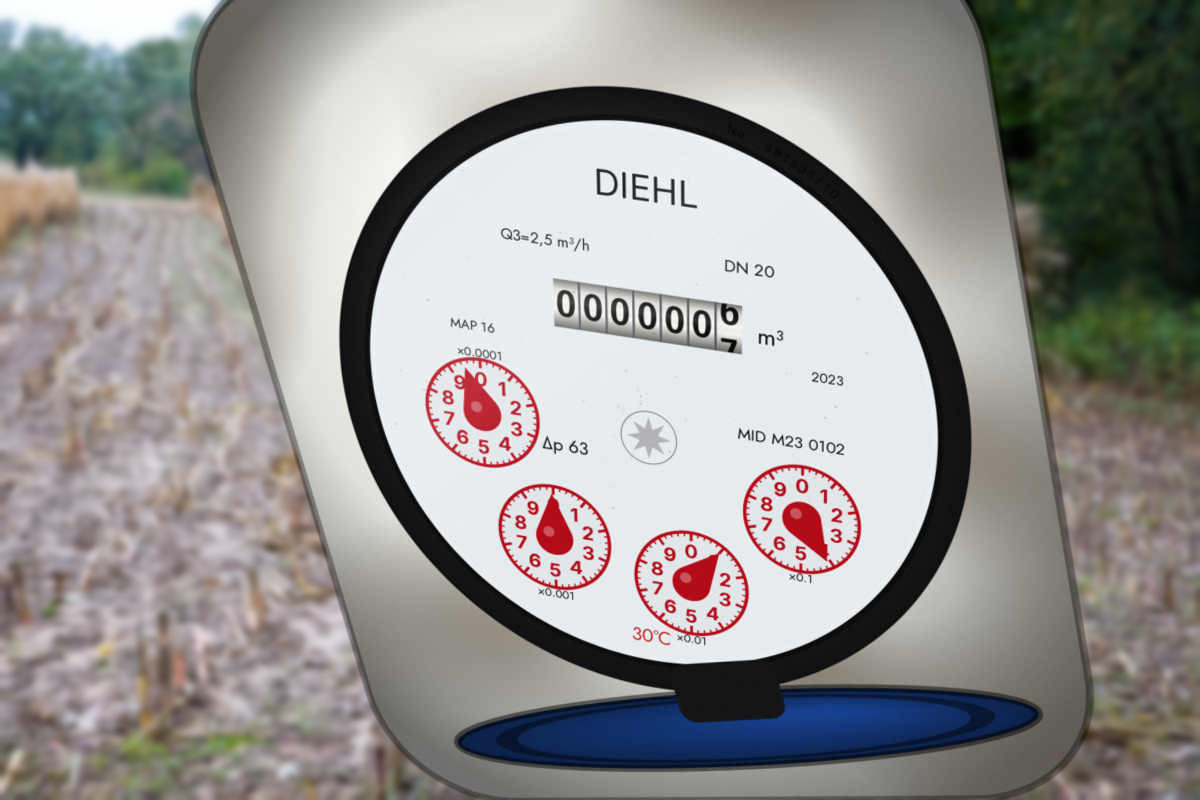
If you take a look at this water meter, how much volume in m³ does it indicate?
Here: 6.4099 m³
